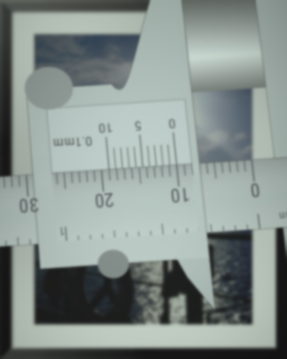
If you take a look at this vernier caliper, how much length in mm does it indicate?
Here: 10.0 mm
